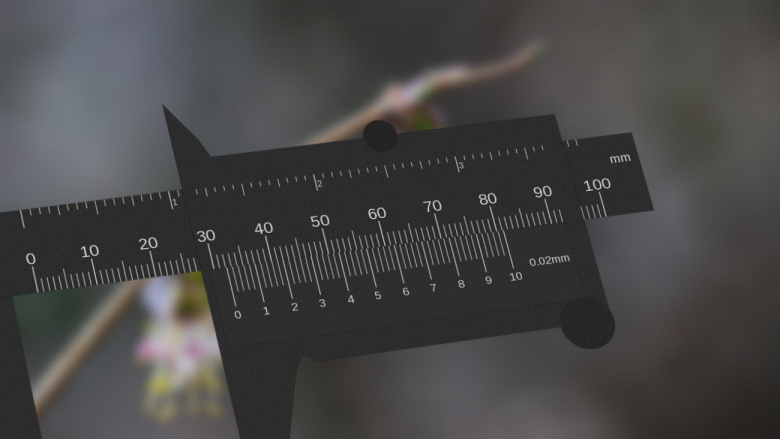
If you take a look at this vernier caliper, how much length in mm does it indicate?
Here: 32.2 mm
